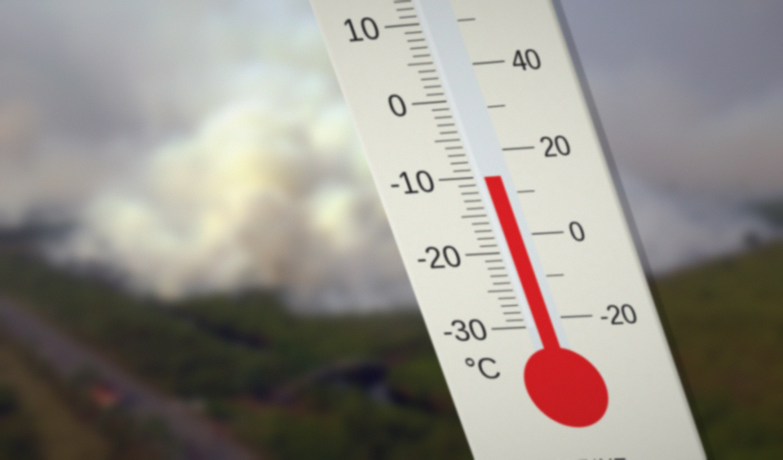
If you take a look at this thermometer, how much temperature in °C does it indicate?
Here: -10 °C
